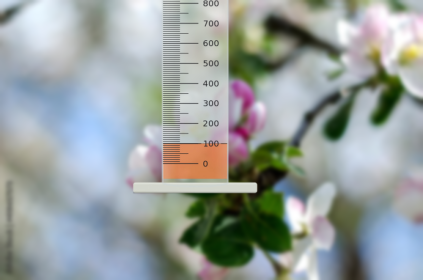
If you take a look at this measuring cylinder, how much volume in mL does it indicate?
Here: 100 mL
